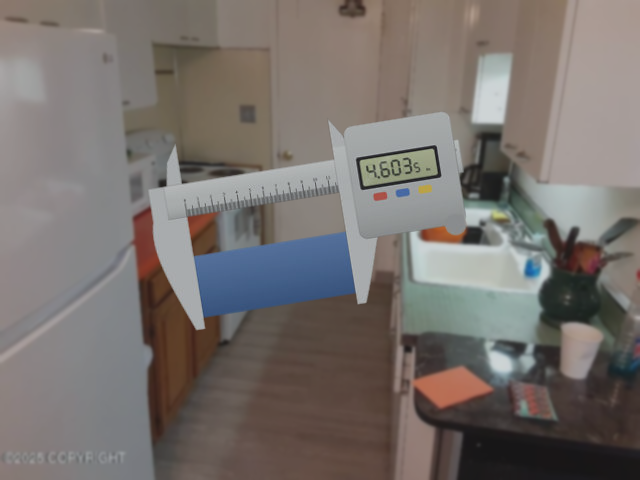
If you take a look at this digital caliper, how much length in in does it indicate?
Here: 4.6035 in
